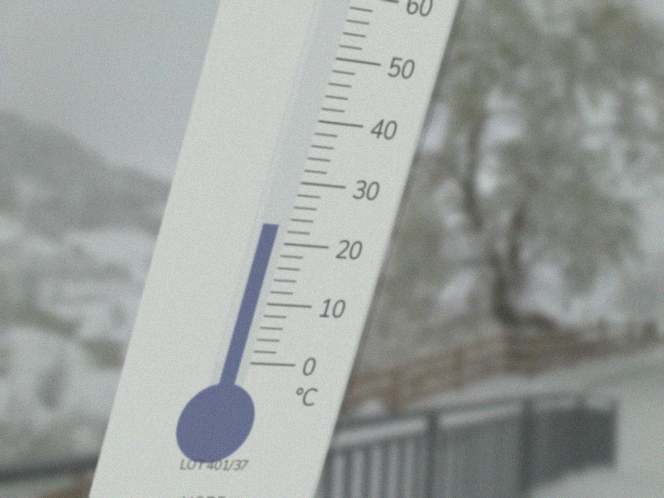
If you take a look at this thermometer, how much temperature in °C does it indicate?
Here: 23 °C
